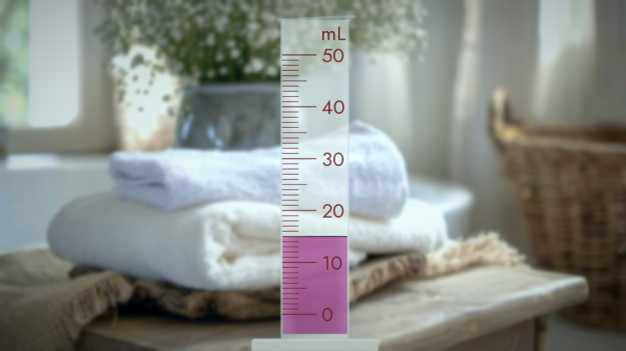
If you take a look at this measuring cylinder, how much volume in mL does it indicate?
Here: 15 mL
